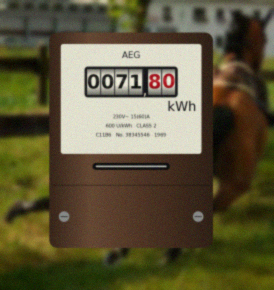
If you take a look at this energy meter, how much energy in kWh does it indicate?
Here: 71.80 kWh
